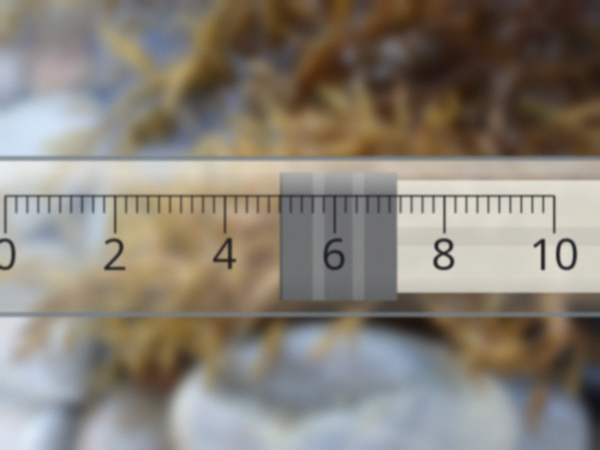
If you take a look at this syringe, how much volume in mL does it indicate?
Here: 5 mL
